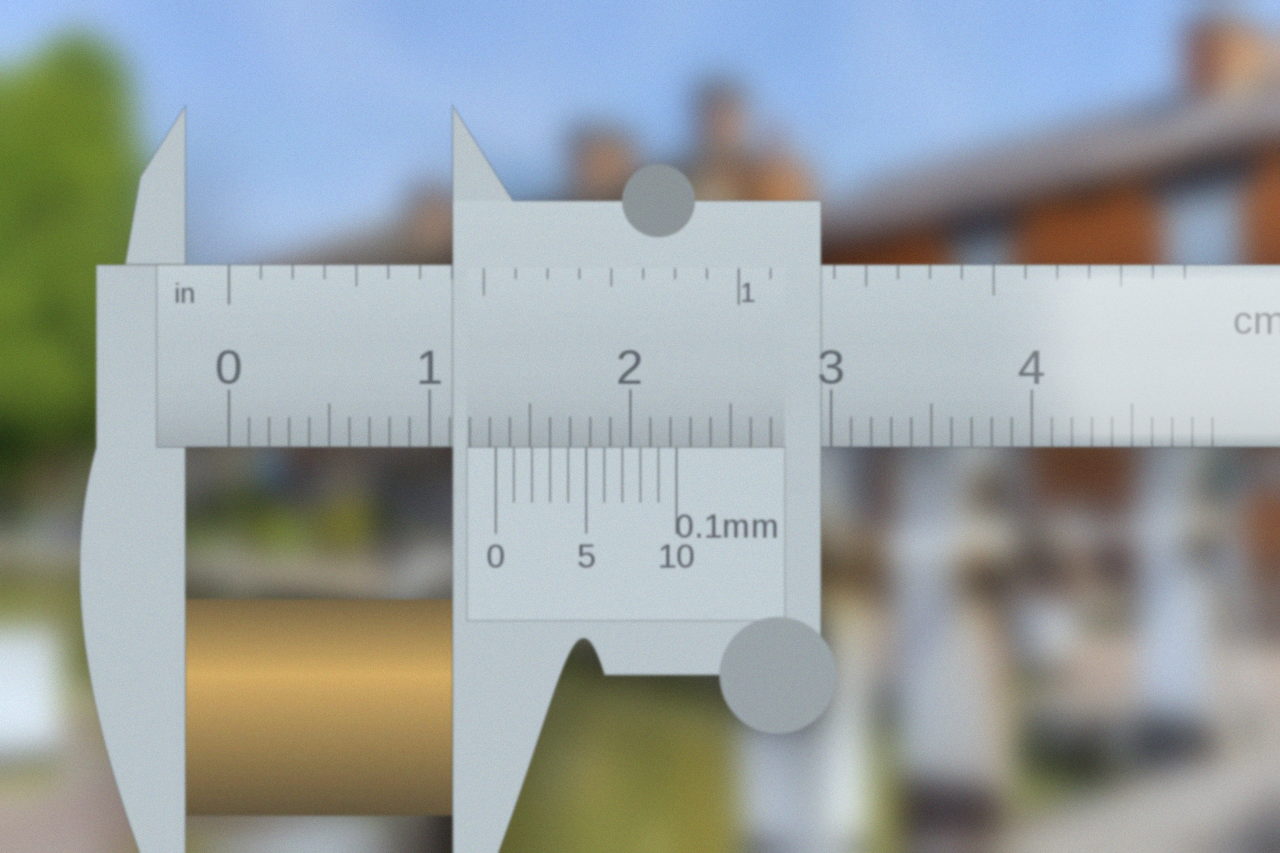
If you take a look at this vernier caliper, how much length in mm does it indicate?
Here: 13.3 mm
